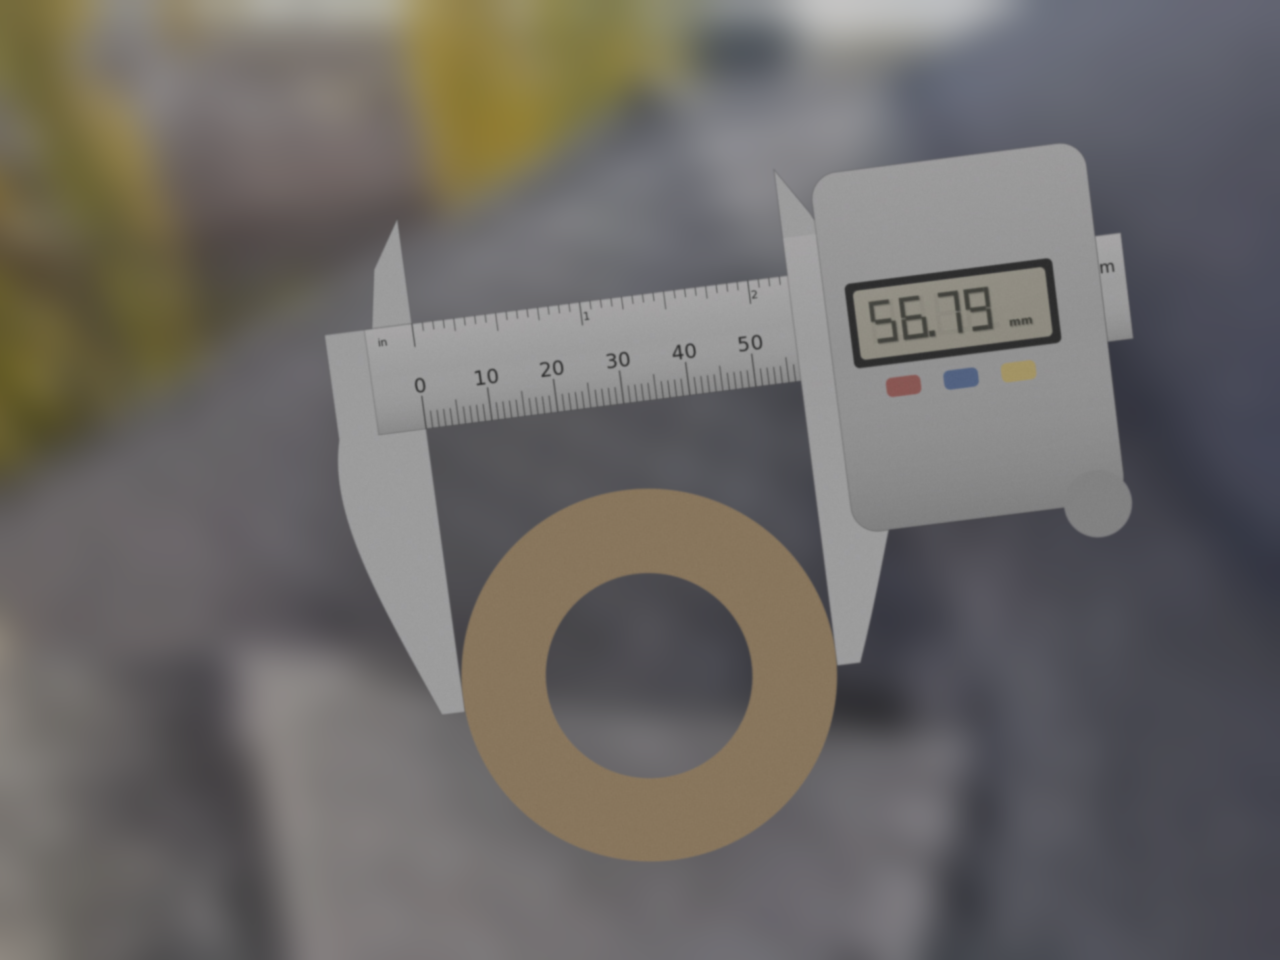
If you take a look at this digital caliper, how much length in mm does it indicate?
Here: 56.79 mm
